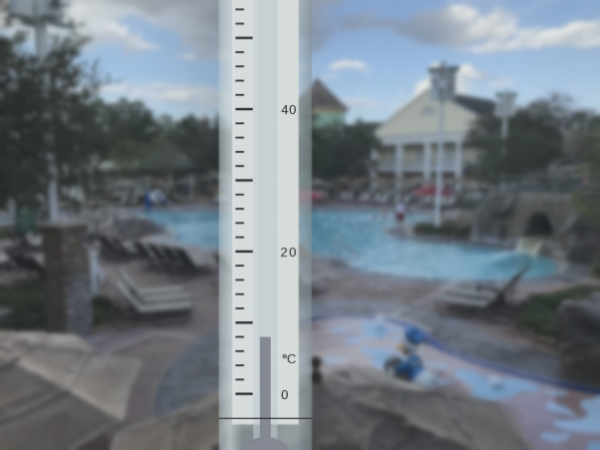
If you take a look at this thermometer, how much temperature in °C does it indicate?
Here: 8 °C
